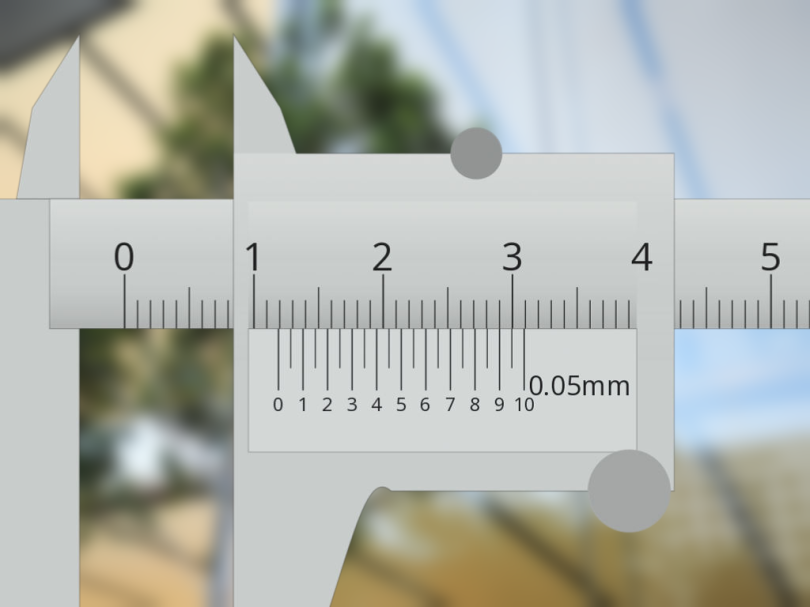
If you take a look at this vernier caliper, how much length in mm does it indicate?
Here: 11.9 mm
